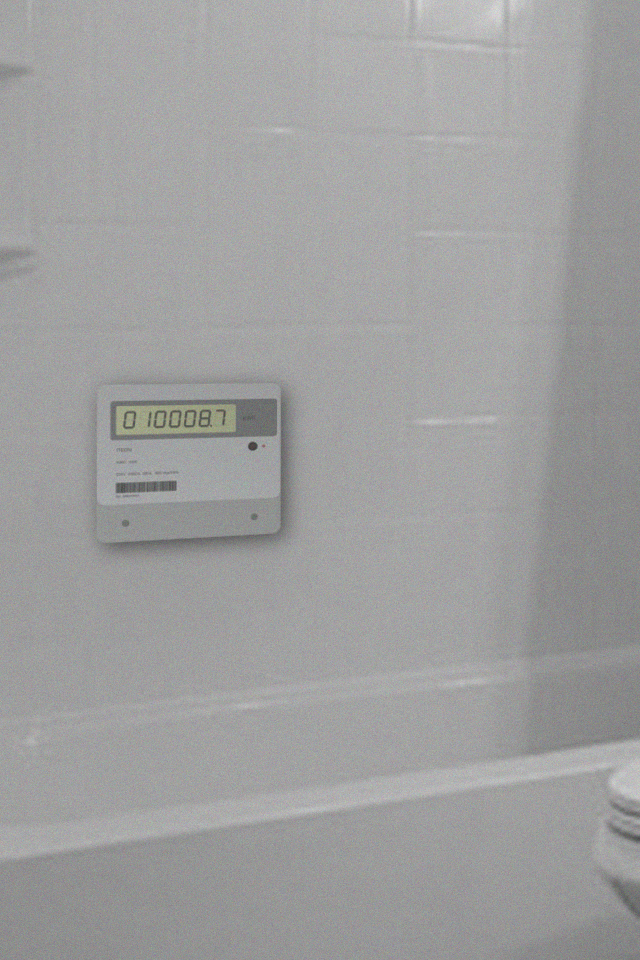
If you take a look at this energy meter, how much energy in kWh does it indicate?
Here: 10008.7 kWh
